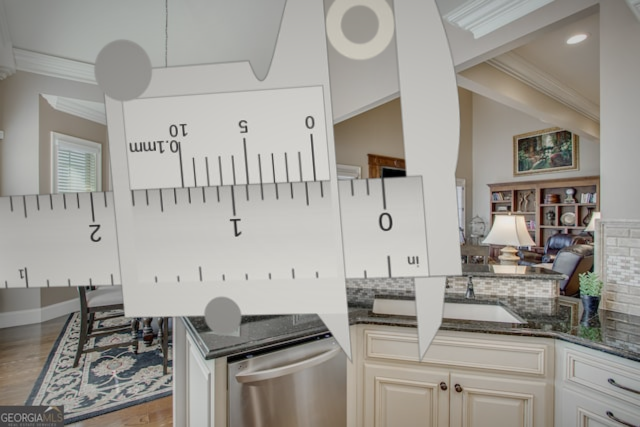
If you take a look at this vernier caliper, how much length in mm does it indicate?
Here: 4.4 mm
